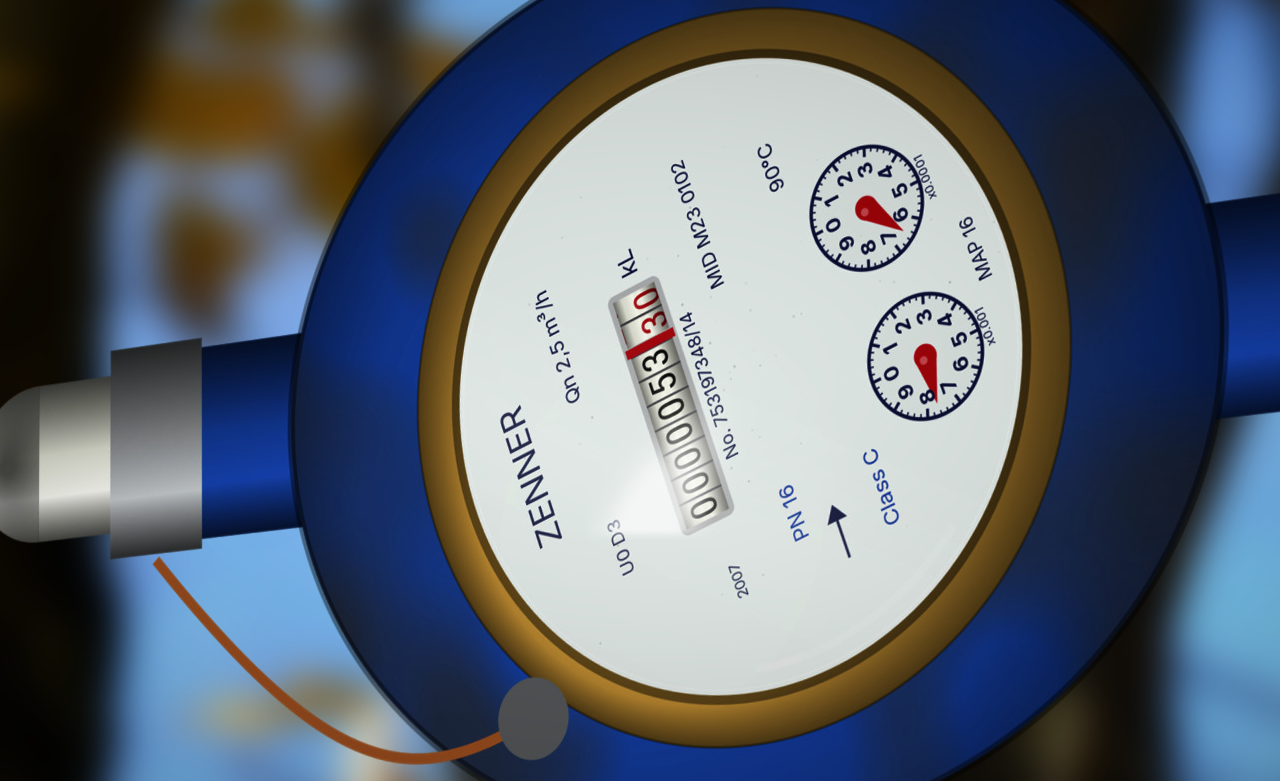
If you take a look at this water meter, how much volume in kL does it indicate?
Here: 53.2976 kL
